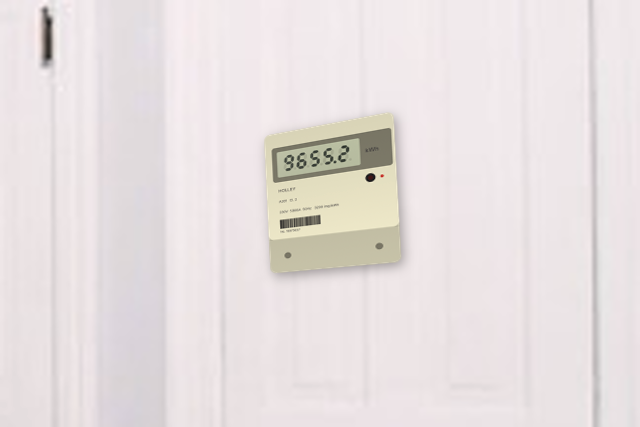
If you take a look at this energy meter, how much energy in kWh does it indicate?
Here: 9655.2 kWh
